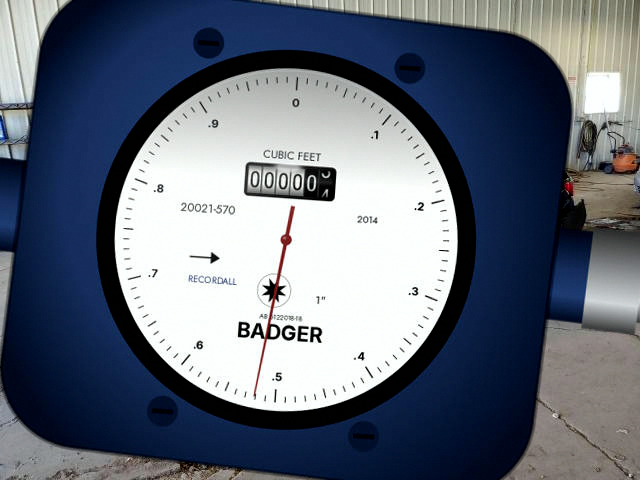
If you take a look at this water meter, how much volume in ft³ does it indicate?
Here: 3.52 ft³
